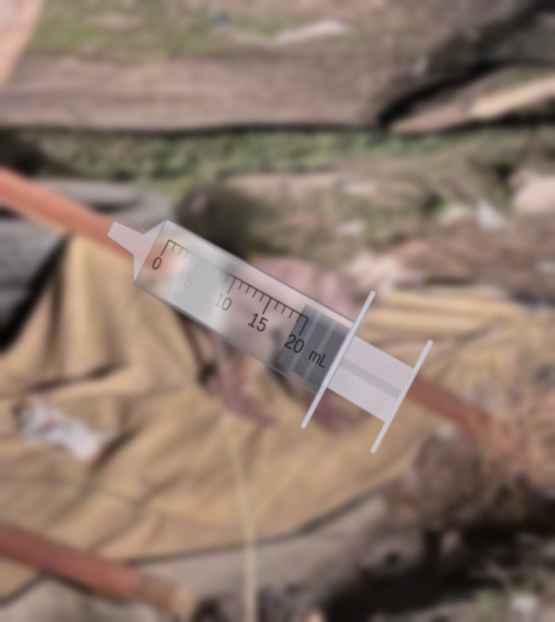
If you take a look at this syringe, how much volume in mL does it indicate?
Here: 19 mL
